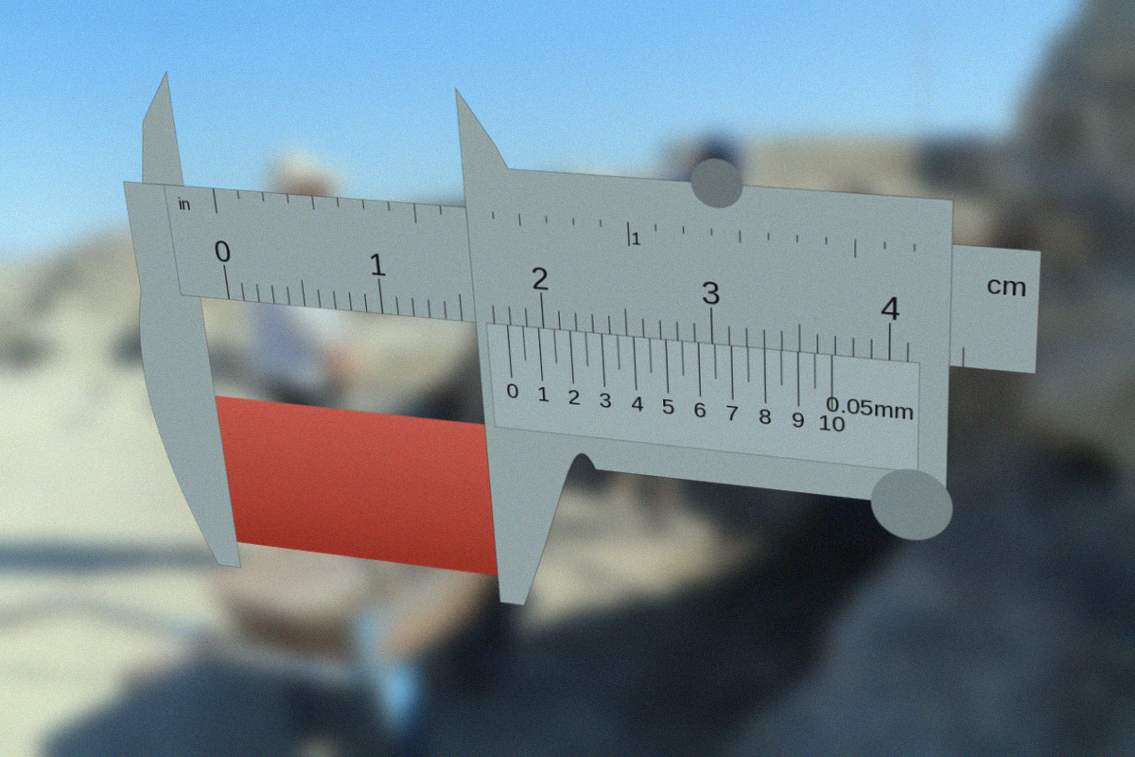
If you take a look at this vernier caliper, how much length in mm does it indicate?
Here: 17.8 mm
